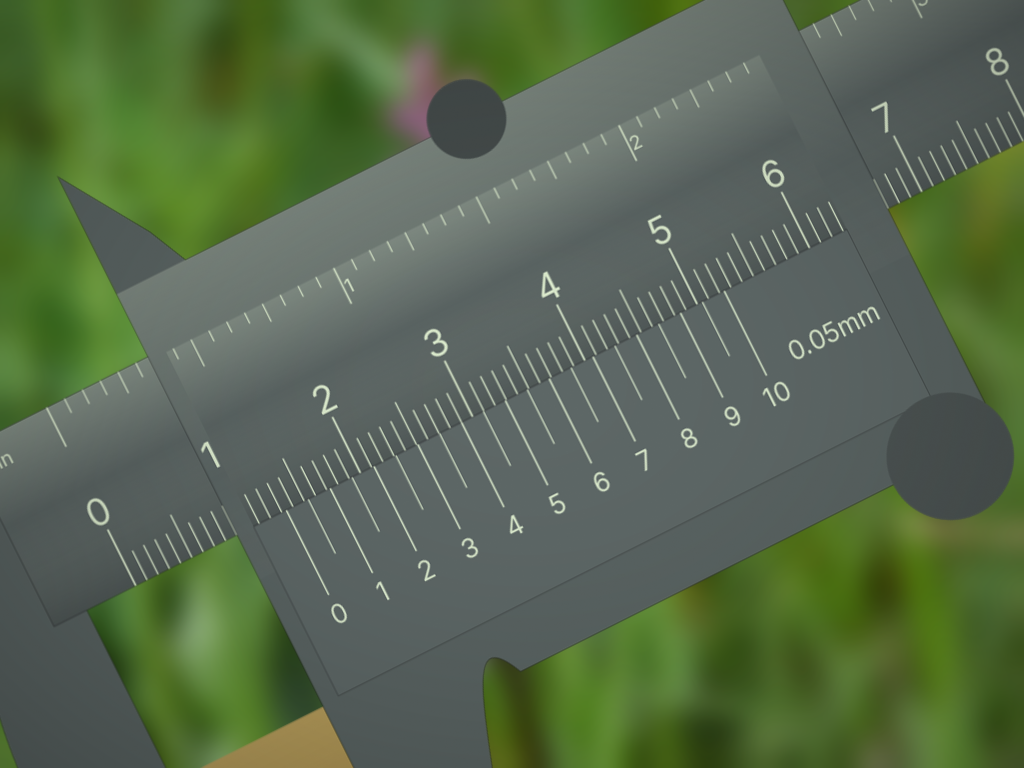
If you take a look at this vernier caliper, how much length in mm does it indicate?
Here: 13.4 mm
